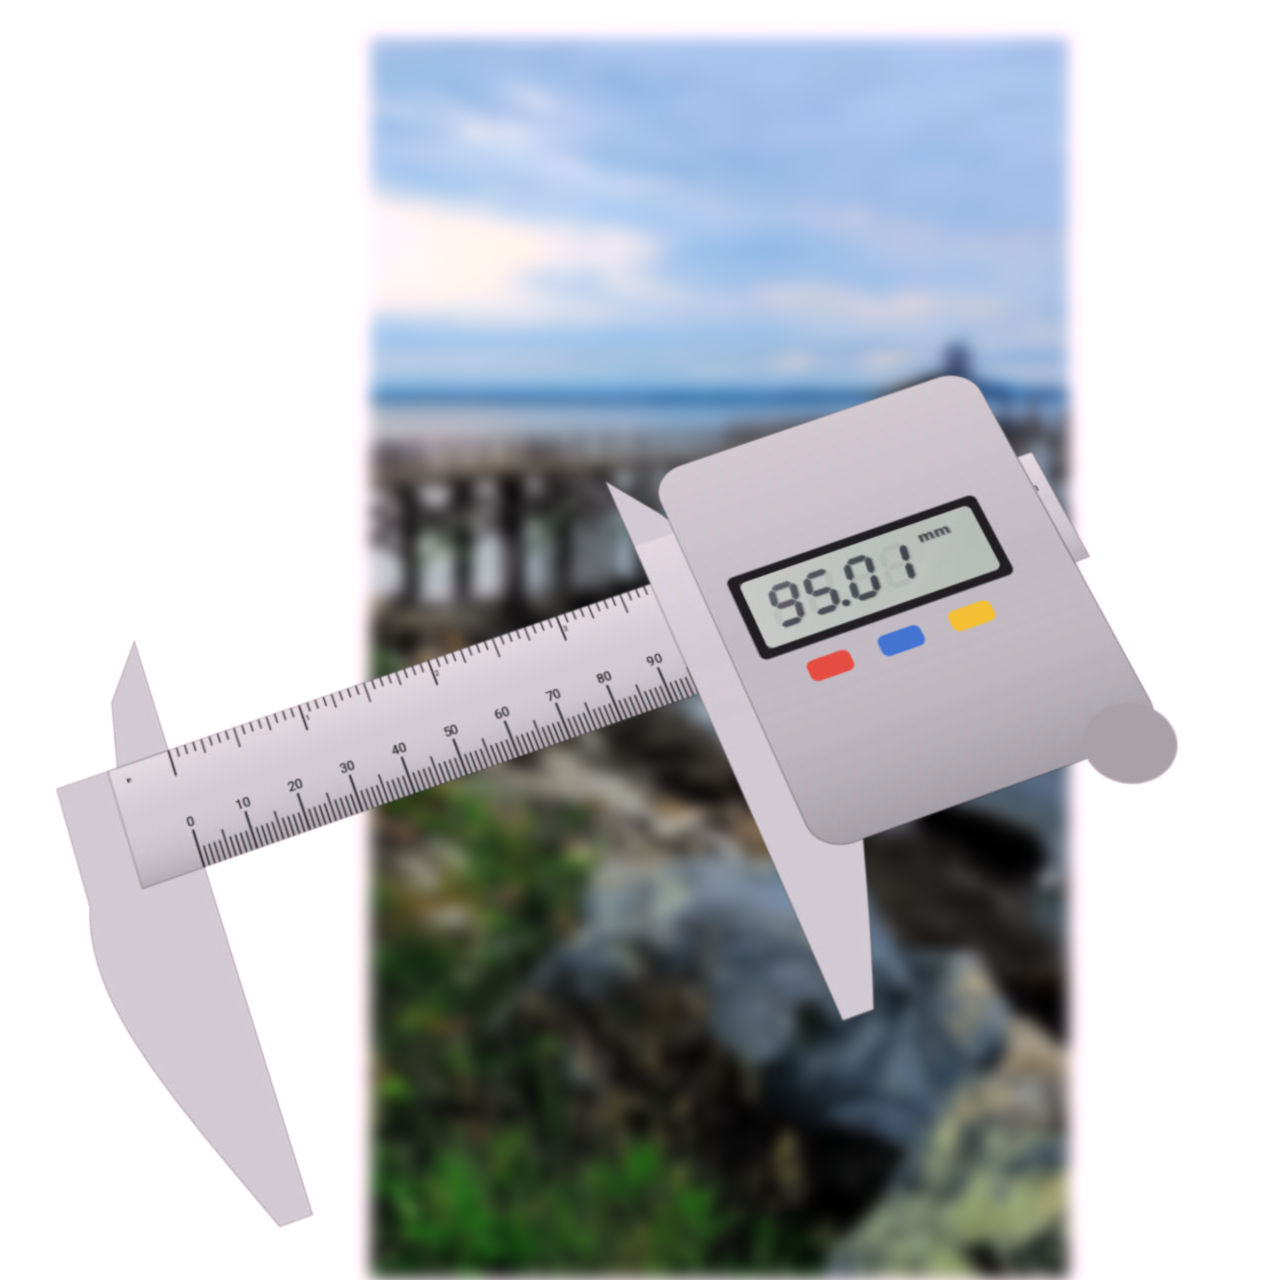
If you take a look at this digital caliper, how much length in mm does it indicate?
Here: 95.01 mm
